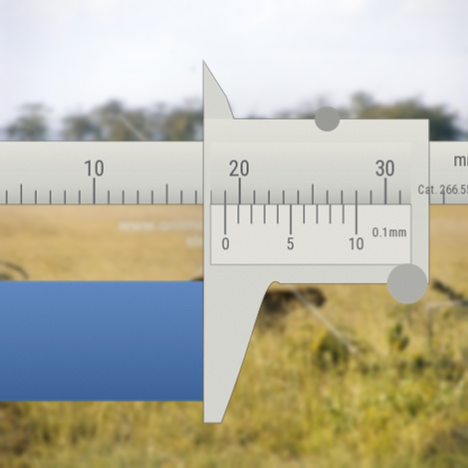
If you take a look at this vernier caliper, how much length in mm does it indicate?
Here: 19.0 mm
